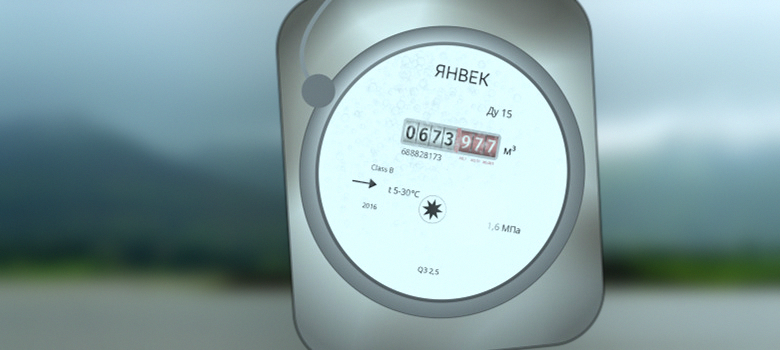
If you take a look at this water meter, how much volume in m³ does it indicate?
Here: 673.977 m³
